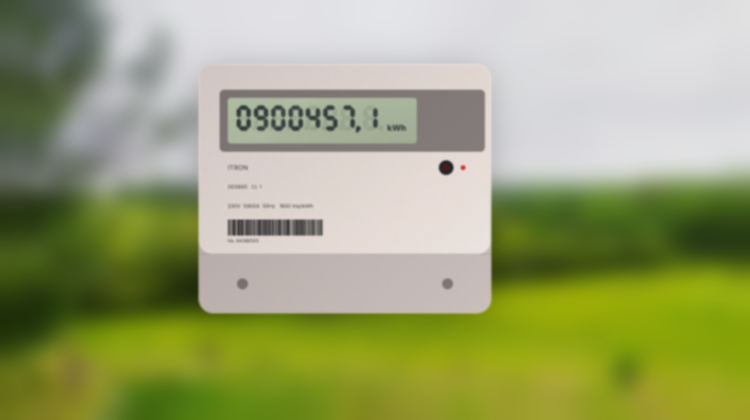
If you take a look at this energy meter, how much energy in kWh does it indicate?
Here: 900457.1 kWh
